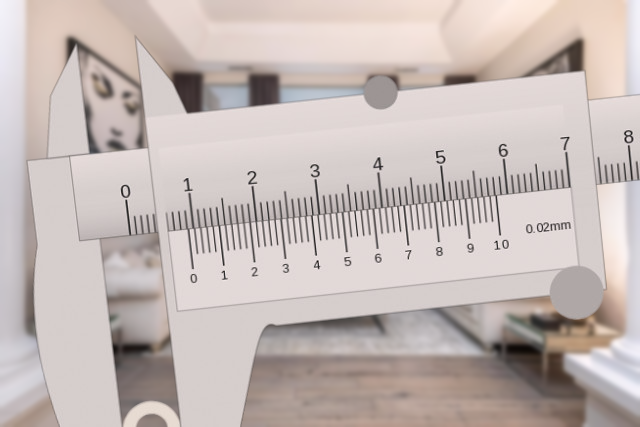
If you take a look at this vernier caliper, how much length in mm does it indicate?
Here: 9.2 mm
